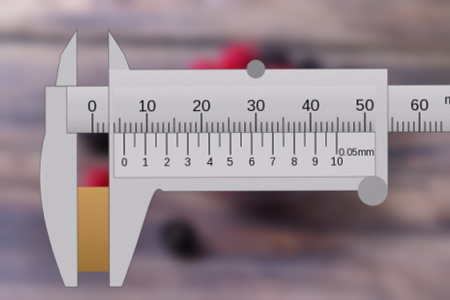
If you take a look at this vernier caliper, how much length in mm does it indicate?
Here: 5.8 mm
